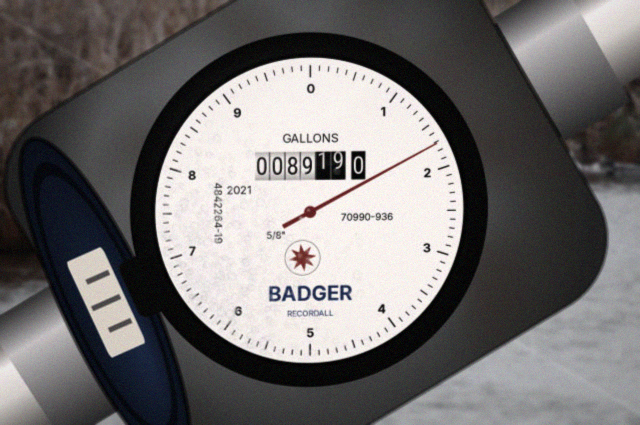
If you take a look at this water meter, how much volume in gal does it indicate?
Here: 89191.7 gal
